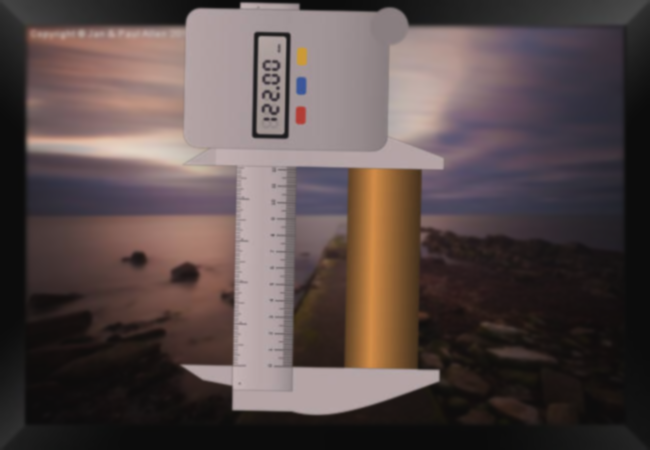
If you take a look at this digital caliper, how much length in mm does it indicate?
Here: 122.00 mm
